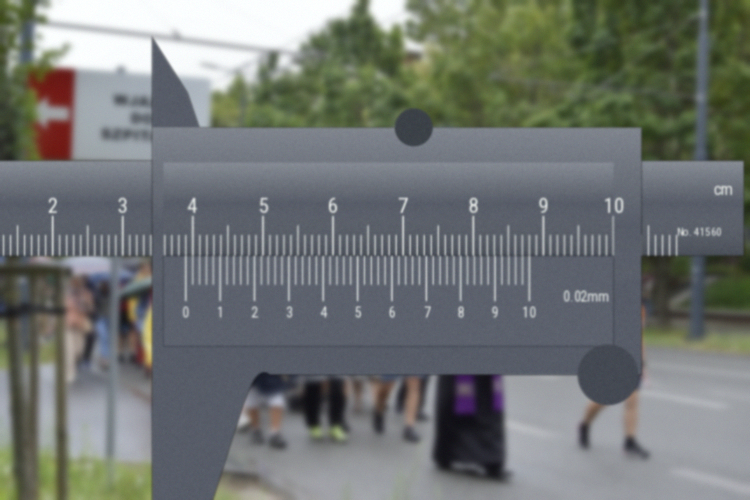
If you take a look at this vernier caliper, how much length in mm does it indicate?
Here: 39.0 mm
